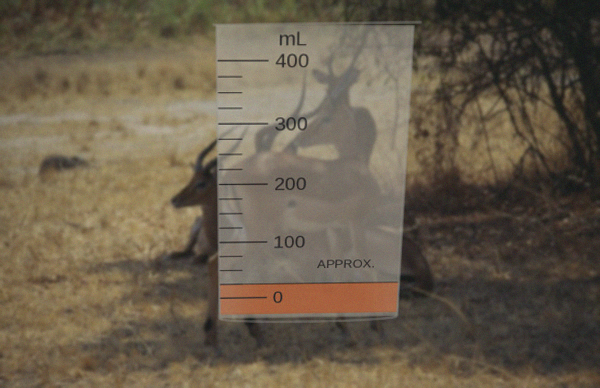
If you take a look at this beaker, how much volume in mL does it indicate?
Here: 25 mL
